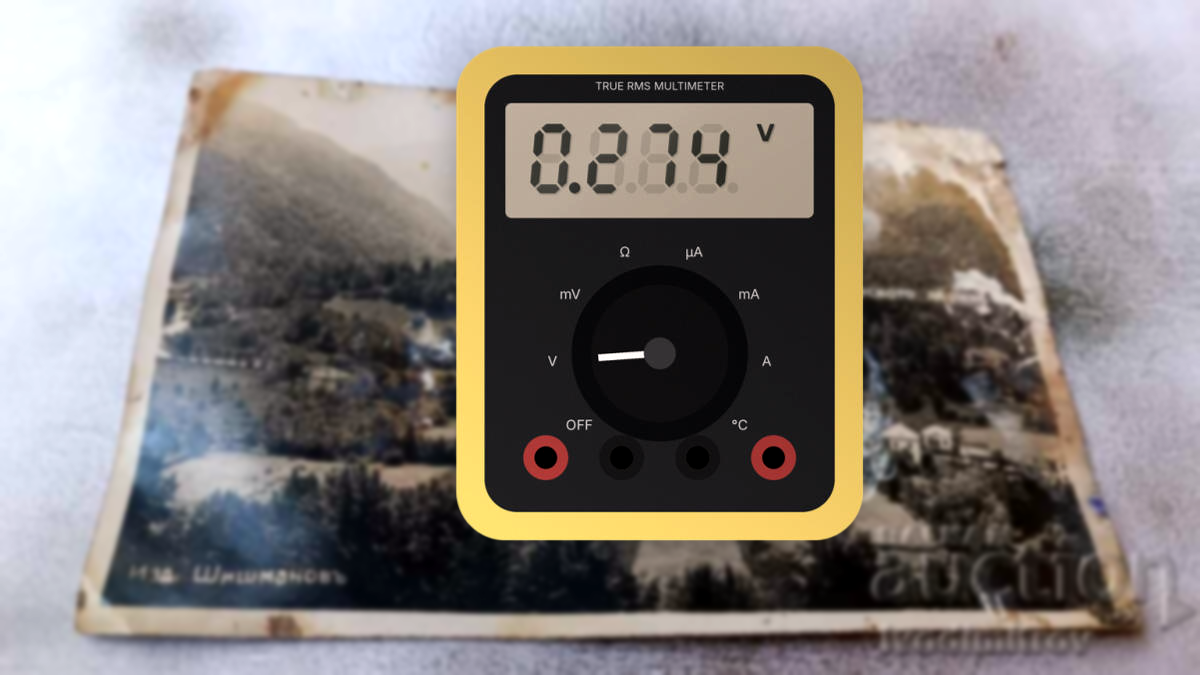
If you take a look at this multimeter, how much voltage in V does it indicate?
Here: 0.274 V
